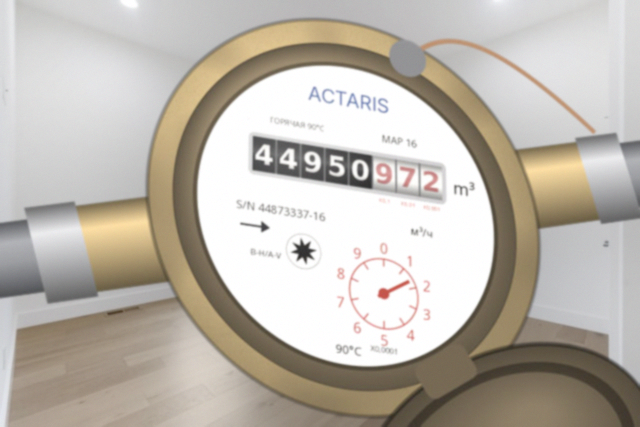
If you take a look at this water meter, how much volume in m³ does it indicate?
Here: 44950.9721 m³
